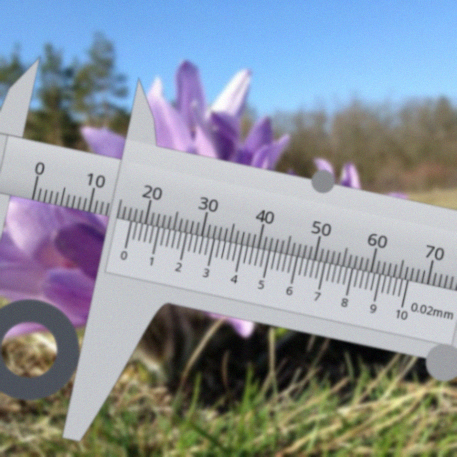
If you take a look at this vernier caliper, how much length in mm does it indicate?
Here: 17.5 mm
